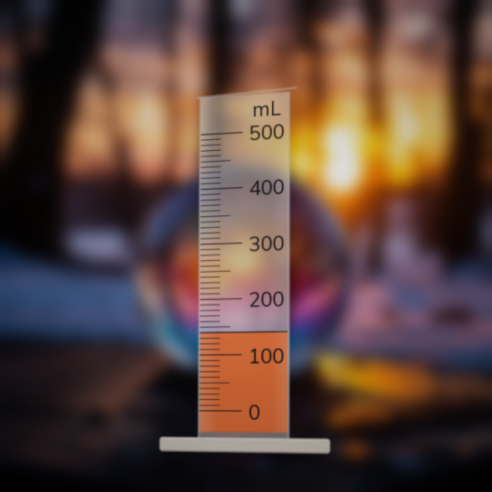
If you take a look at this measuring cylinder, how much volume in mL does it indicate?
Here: 140 mL
